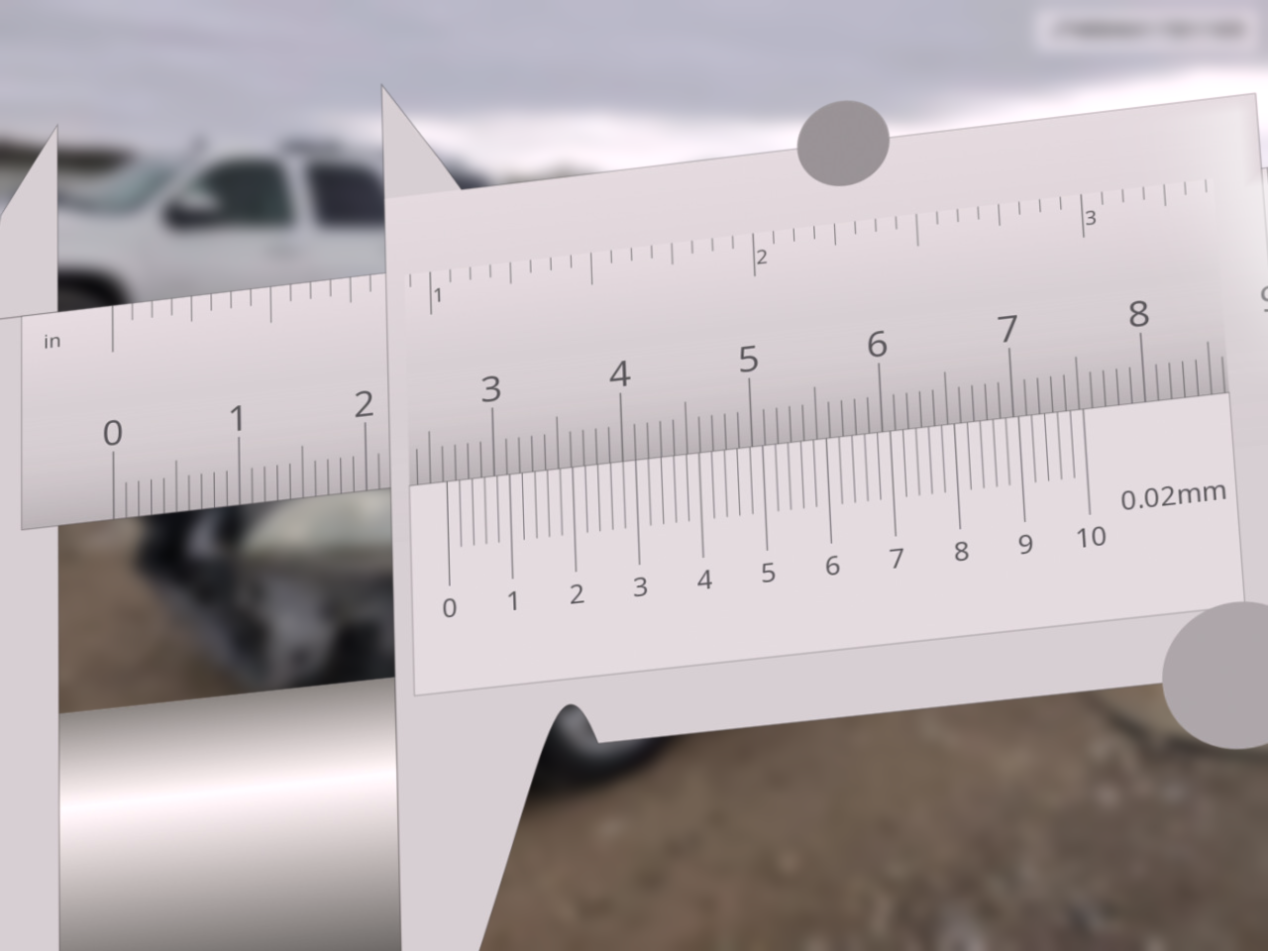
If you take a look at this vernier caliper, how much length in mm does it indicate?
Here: 26.3 mm
